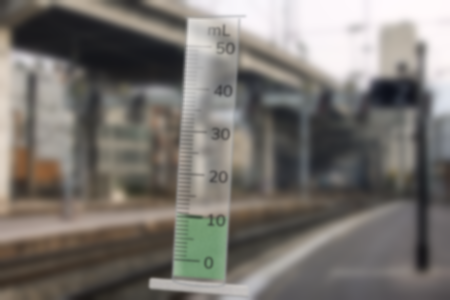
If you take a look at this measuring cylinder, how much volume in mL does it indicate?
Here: 10 mL
